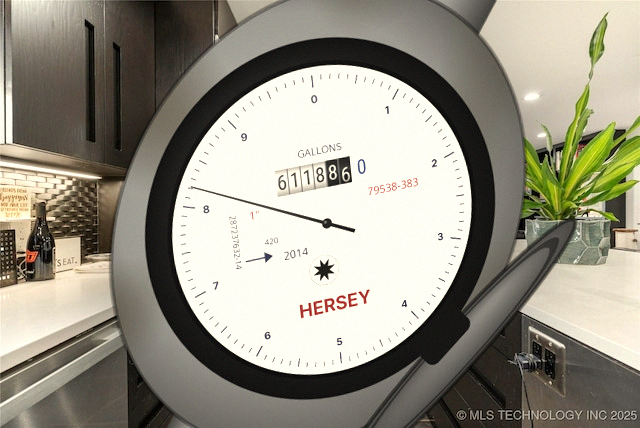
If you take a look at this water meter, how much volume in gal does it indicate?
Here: 6118858.2 gal
